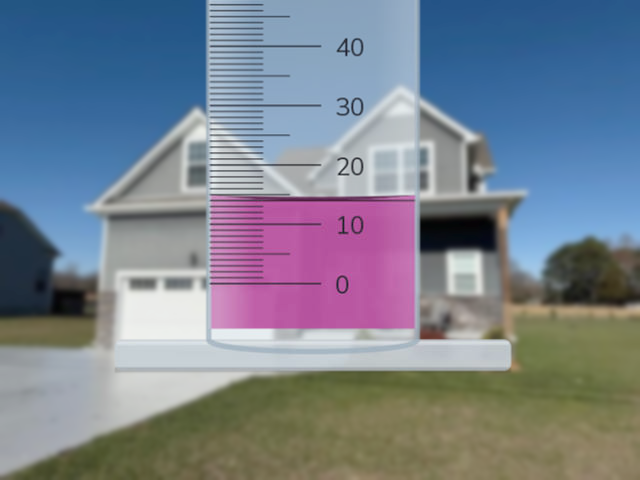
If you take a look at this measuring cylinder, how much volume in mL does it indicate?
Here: 14 mL
